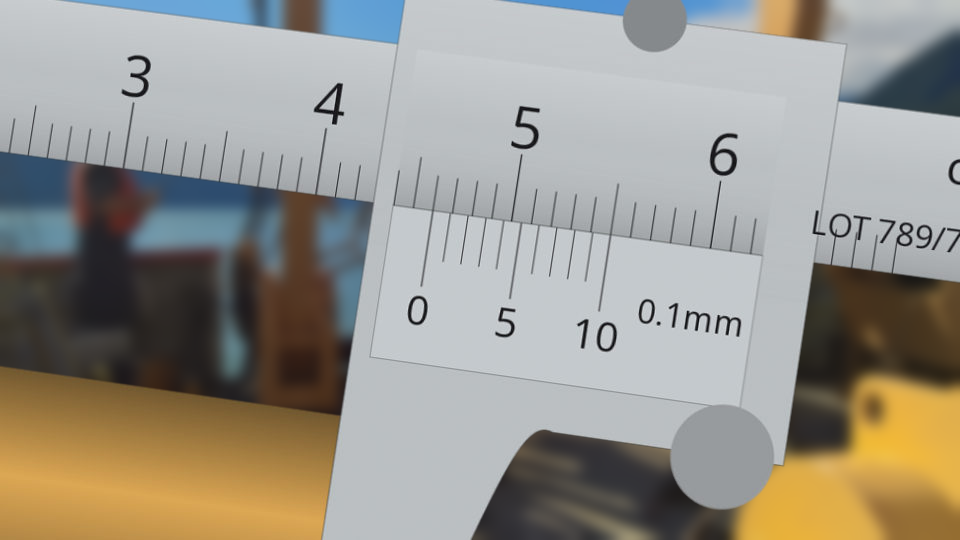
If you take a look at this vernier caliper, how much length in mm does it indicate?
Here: 46.0 mm
